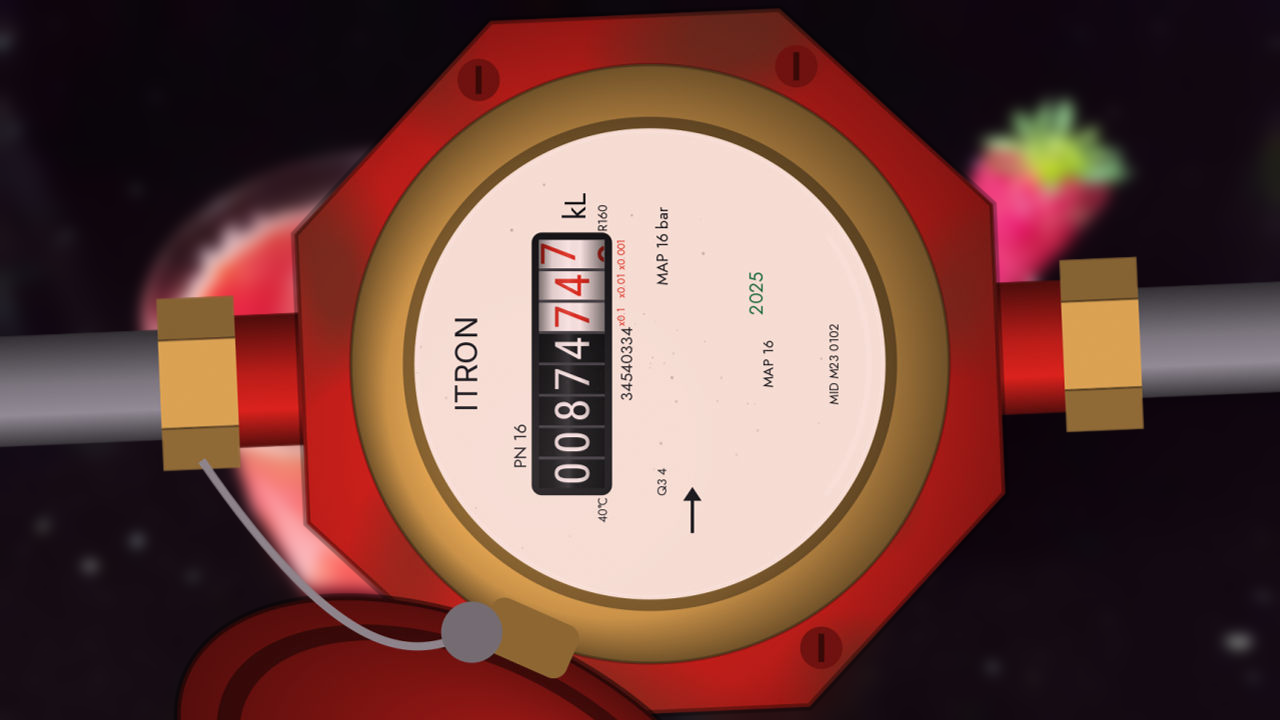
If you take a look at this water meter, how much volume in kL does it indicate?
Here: 874.747 kL
